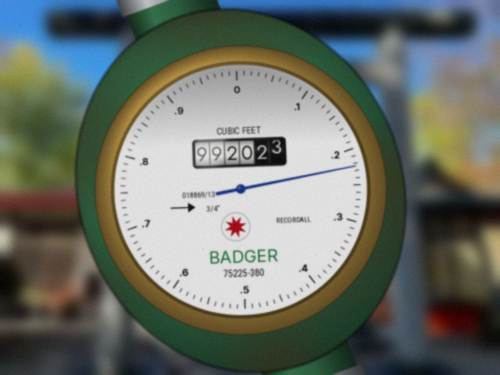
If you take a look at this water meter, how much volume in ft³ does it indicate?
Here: 992023.22 ft³
